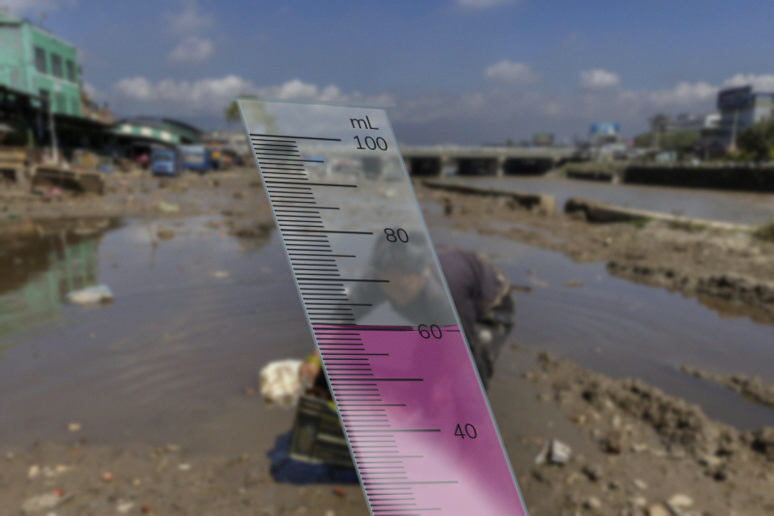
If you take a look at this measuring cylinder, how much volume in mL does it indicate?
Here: 60 mL
